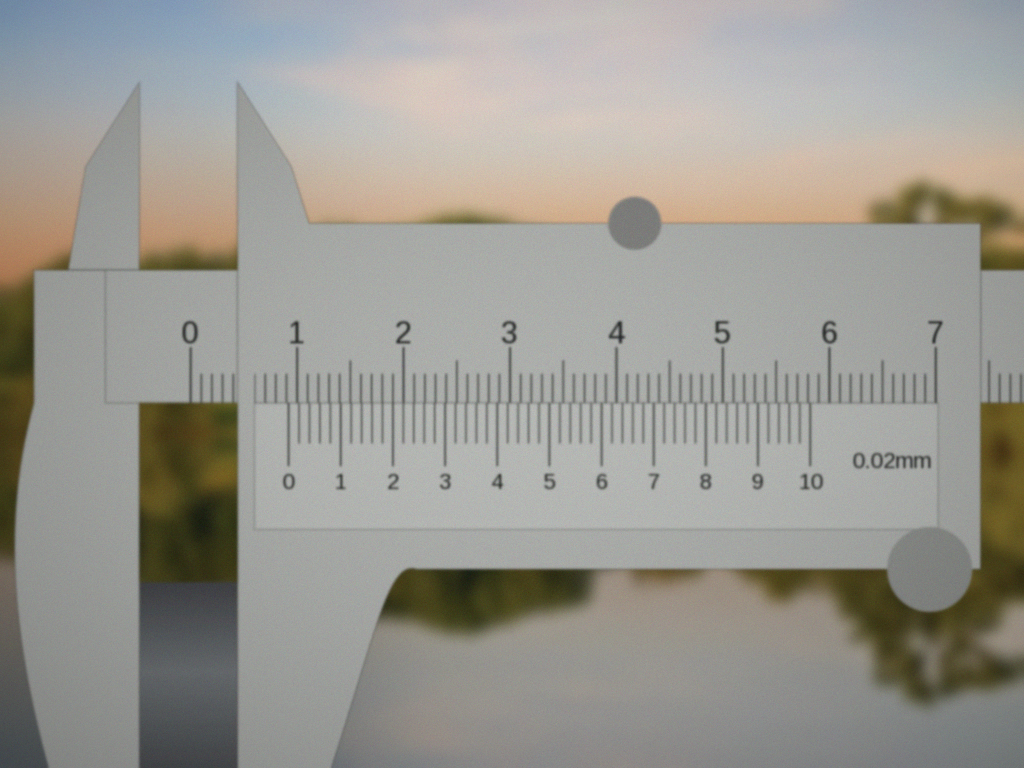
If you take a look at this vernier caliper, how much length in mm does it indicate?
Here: 9.2 mm
